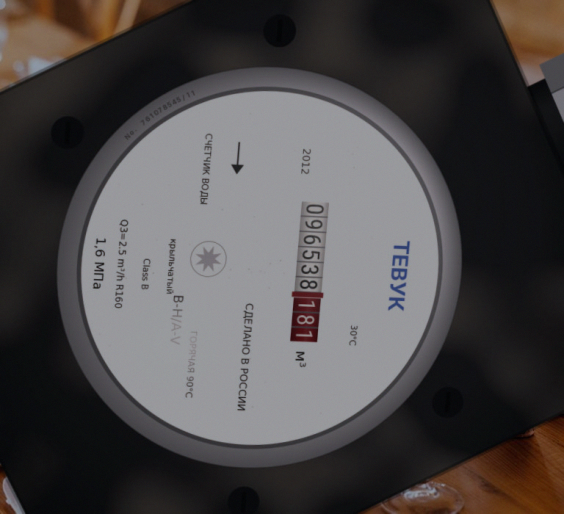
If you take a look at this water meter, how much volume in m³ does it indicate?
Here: 96538.181 m³
